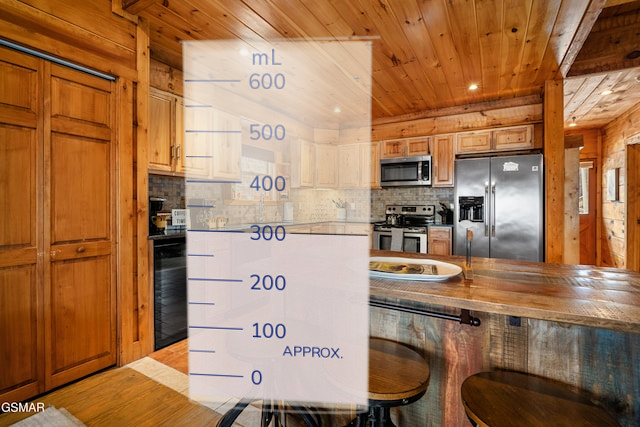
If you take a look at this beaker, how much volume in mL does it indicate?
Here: 300 mL
